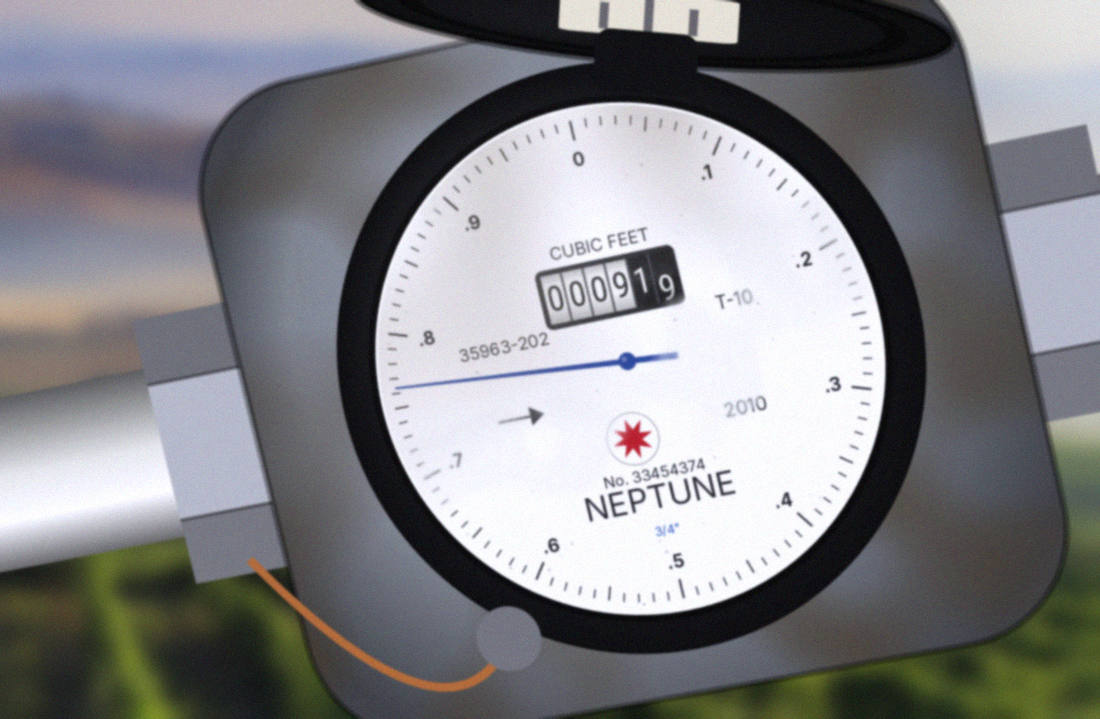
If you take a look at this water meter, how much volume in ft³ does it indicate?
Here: 918.76 ft³
